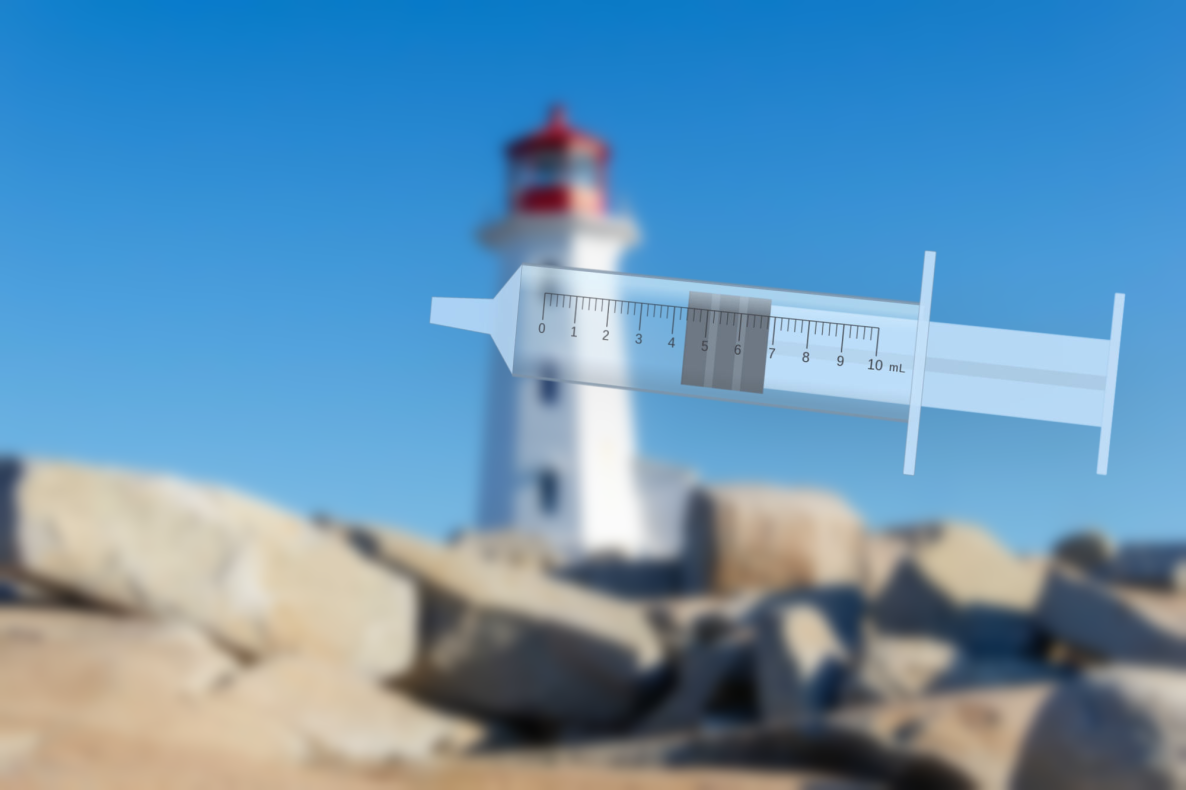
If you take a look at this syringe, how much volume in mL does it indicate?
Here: 4.4 mL
